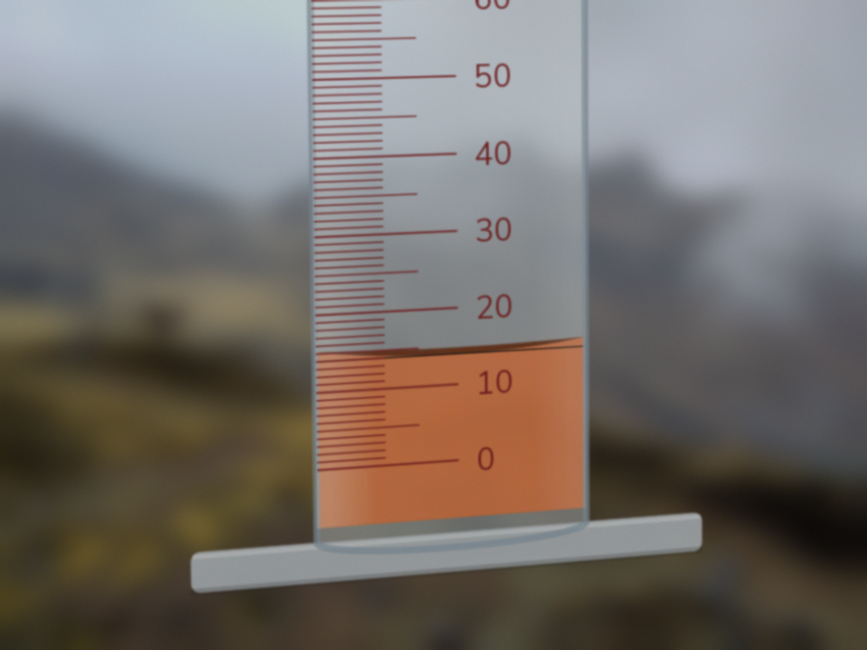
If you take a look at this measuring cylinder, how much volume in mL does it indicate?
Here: 14 mL
